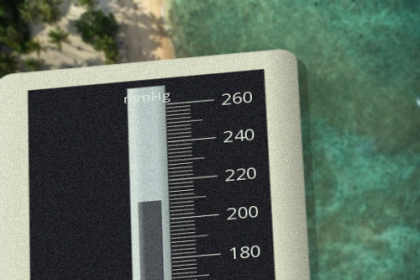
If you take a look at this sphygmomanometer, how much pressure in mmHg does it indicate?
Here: 210 mmHg
